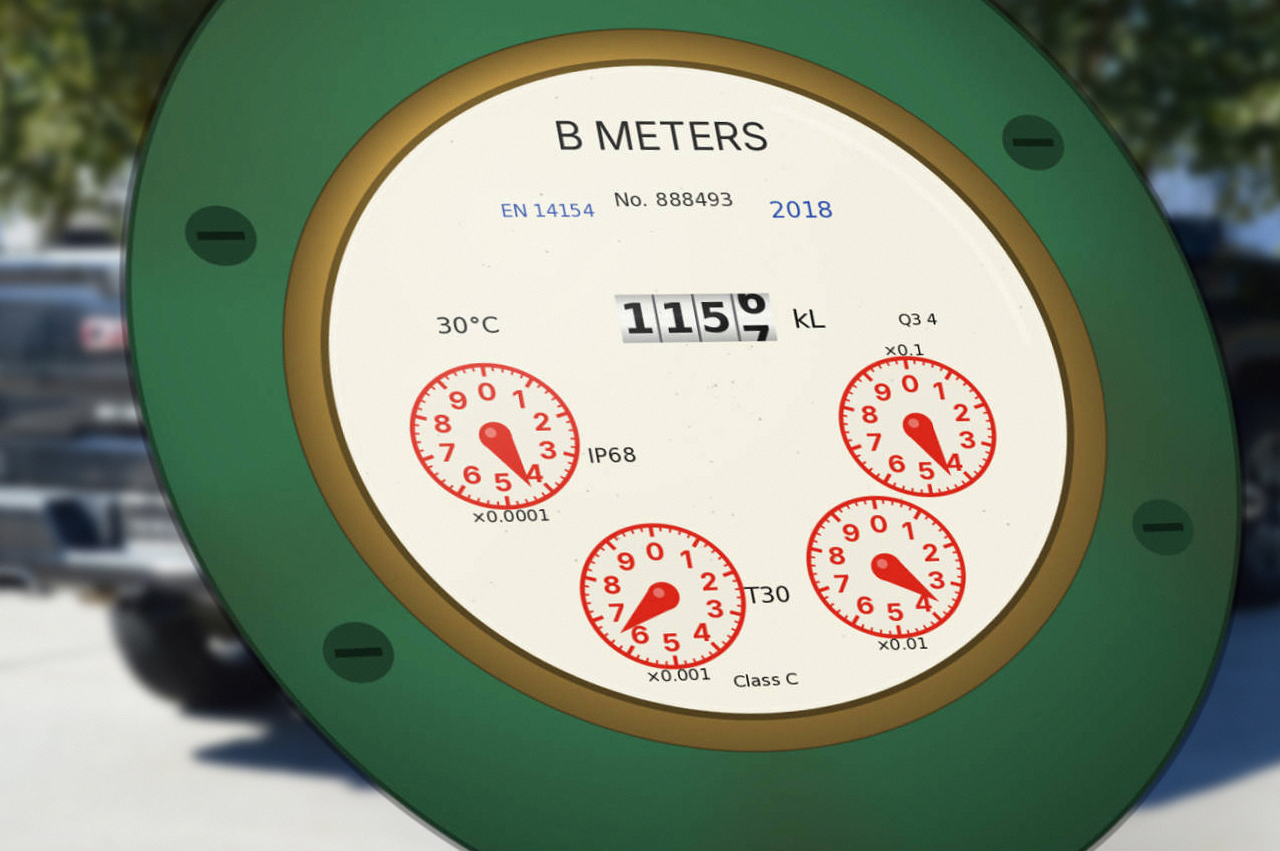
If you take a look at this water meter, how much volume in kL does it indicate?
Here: 1156.4364 kL
